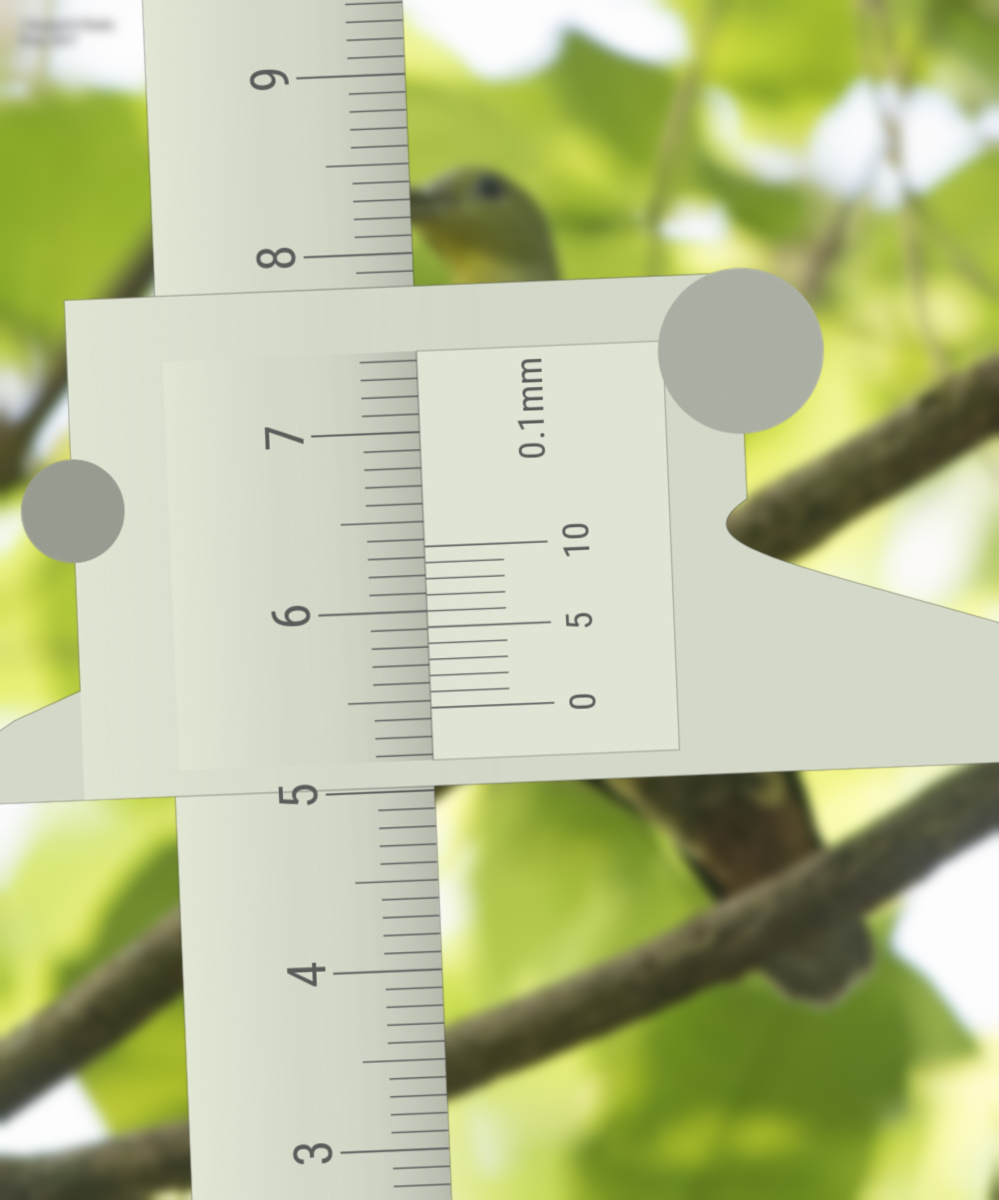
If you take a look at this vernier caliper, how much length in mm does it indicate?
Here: 54.6 mm
